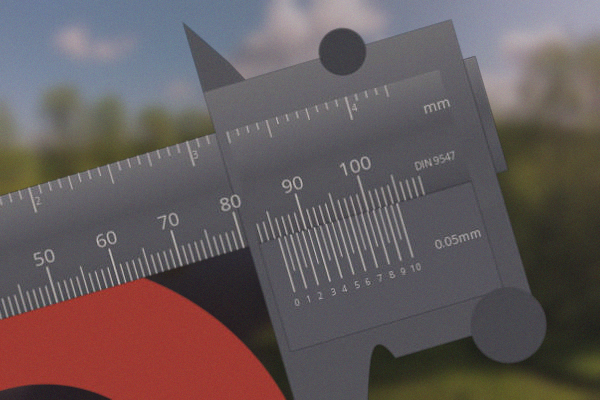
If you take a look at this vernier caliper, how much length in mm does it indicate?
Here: 85.6 mm
